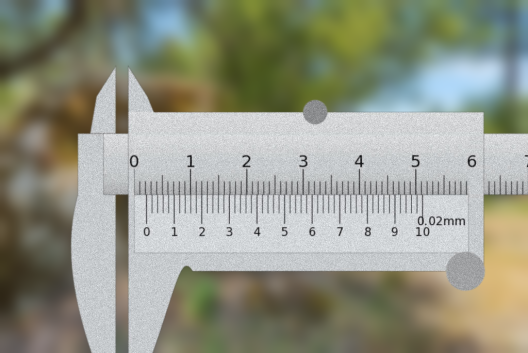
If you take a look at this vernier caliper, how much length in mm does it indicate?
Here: 2.2 mm
